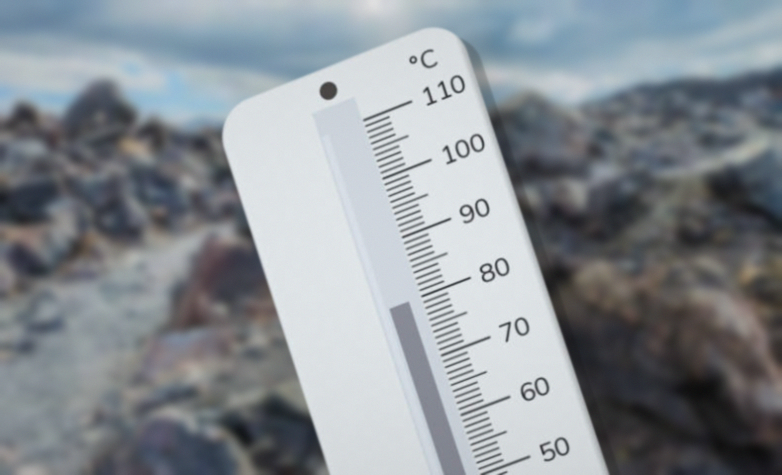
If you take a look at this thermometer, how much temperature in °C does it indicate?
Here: 80 °C
